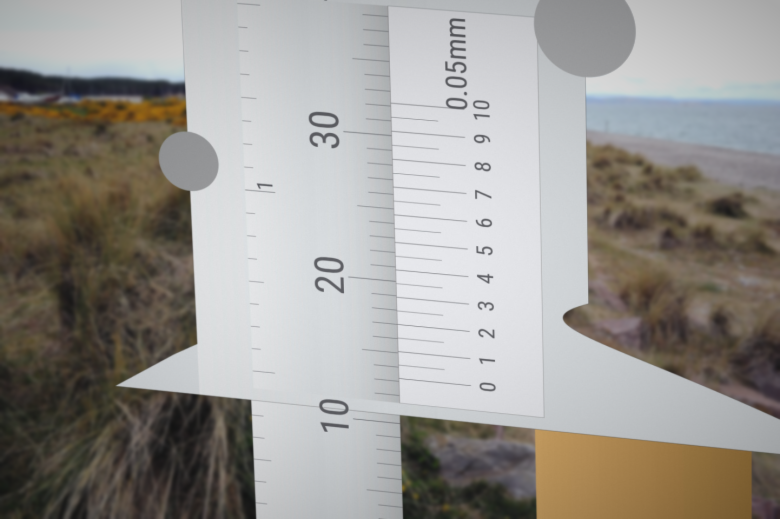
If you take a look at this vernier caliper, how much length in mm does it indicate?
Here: 13.2 mm
